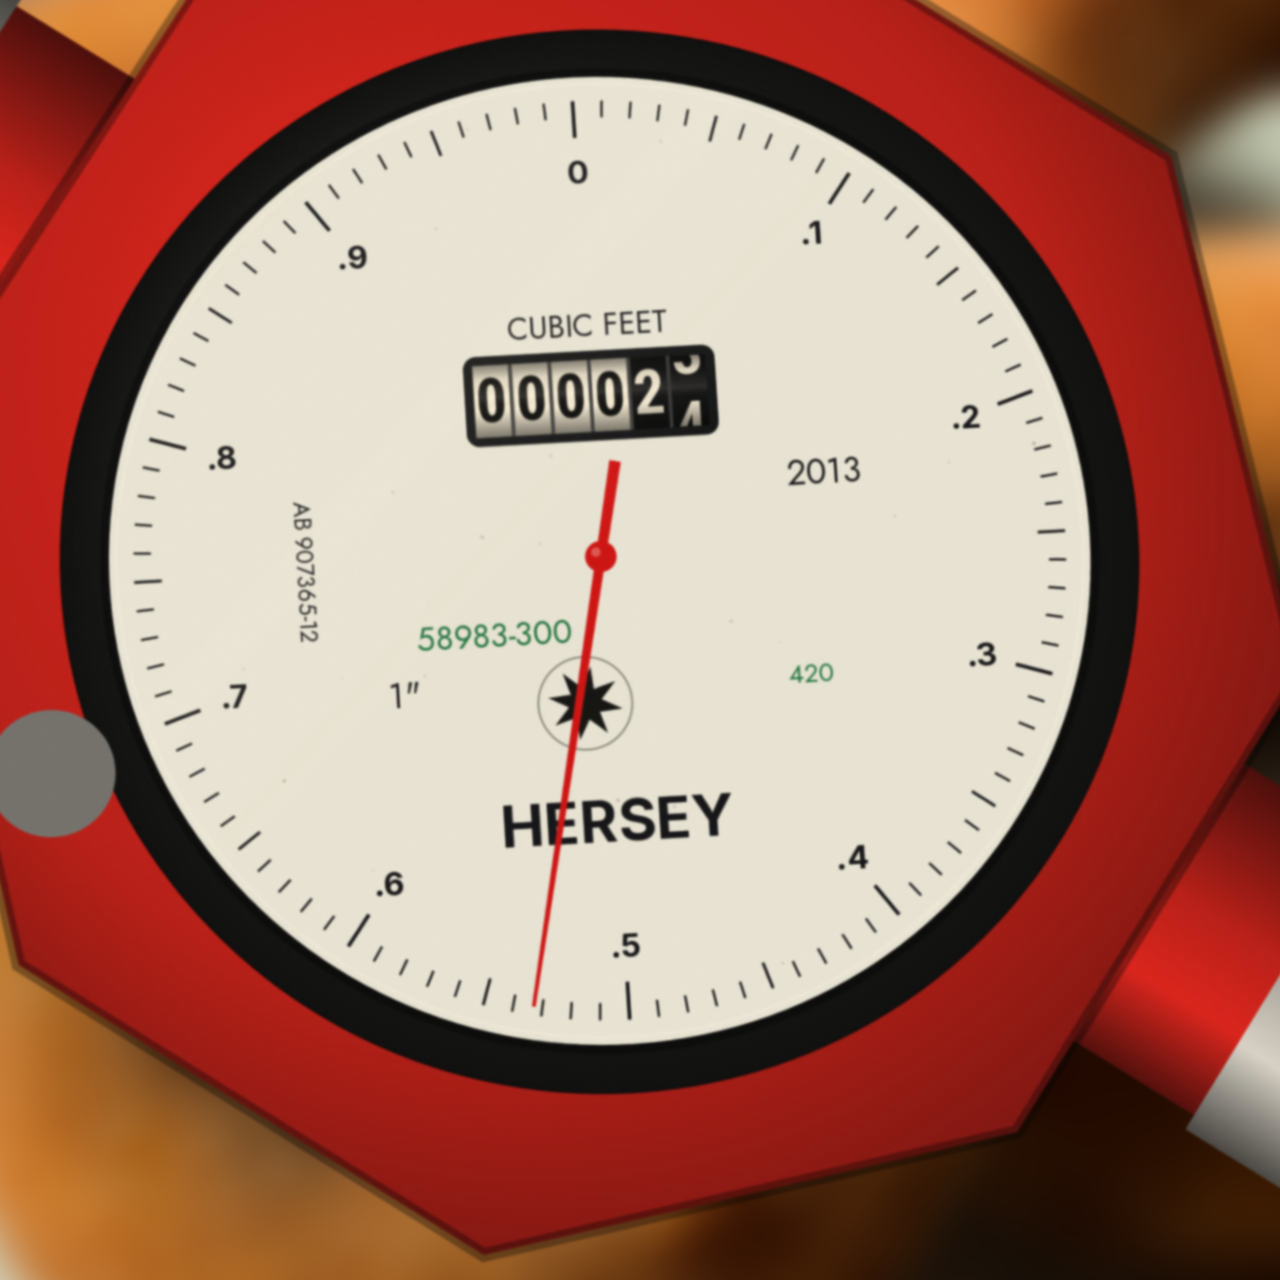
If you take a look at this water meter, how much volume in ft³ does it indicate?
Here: 23.53 ft³
